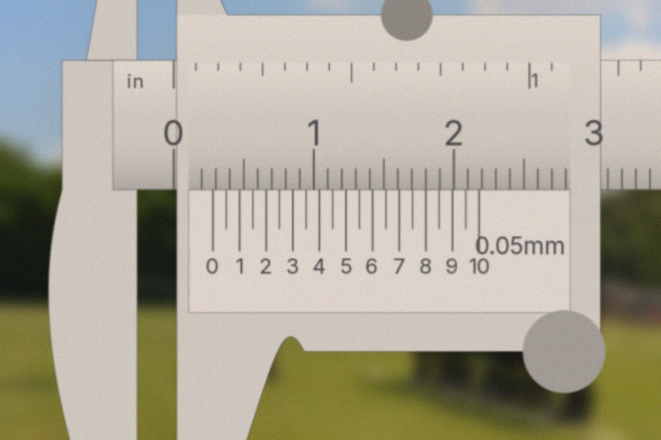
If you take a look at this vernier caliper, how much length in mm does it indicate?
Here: 2.8 mm
